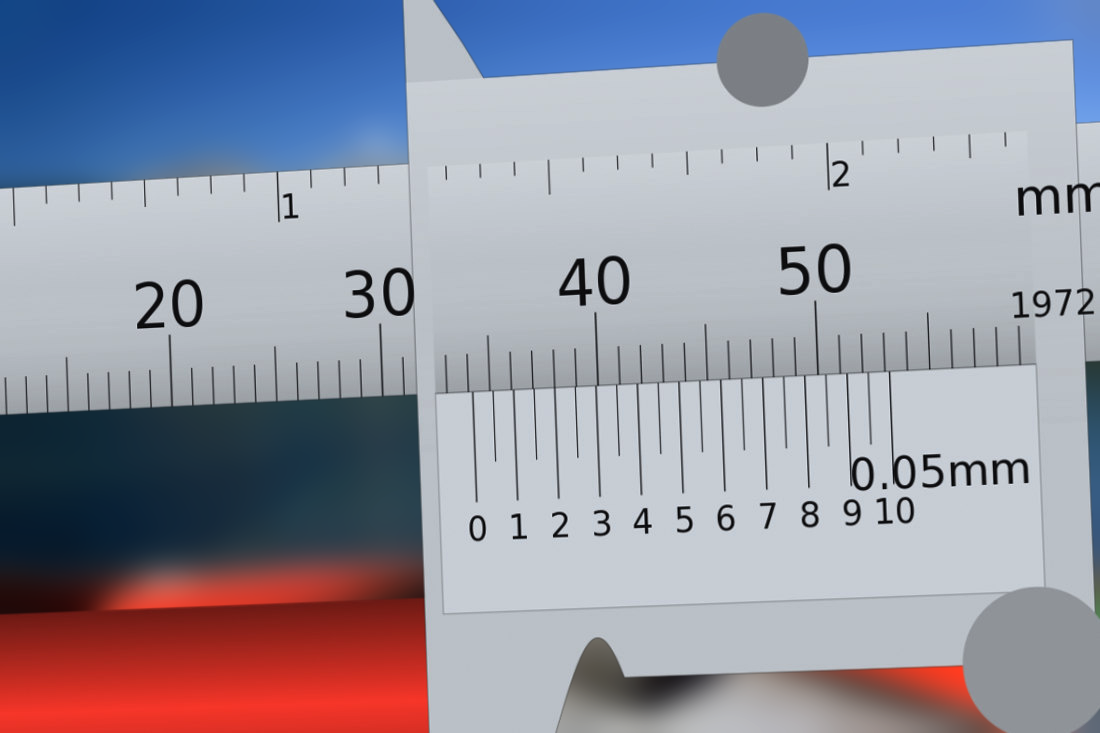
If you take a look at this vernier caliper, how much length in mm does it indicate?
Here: 34.2 mm
